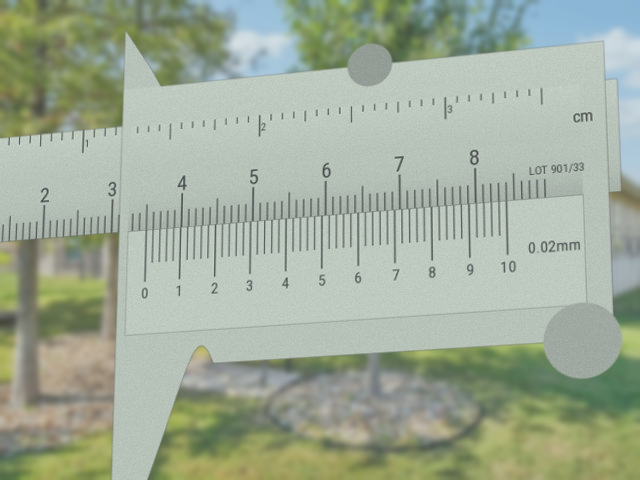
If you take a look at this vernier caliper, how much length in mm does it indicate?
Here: 35.0 mm
